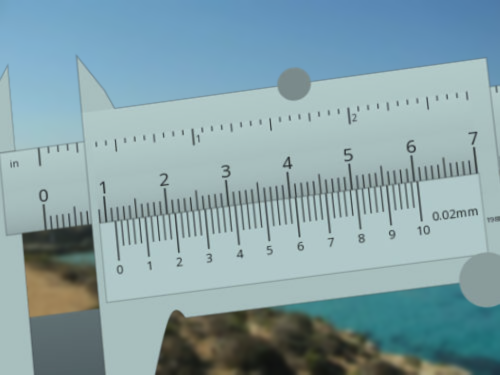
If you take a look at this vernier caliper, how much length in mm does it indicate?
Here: 11.5 mm
